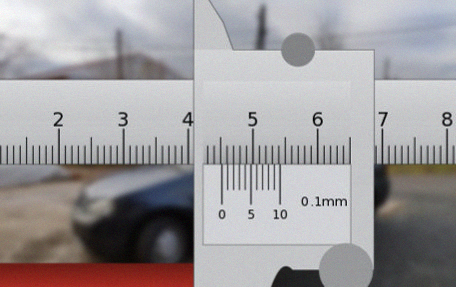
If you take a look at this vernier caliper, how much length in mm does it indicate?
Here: 45.2 mm
